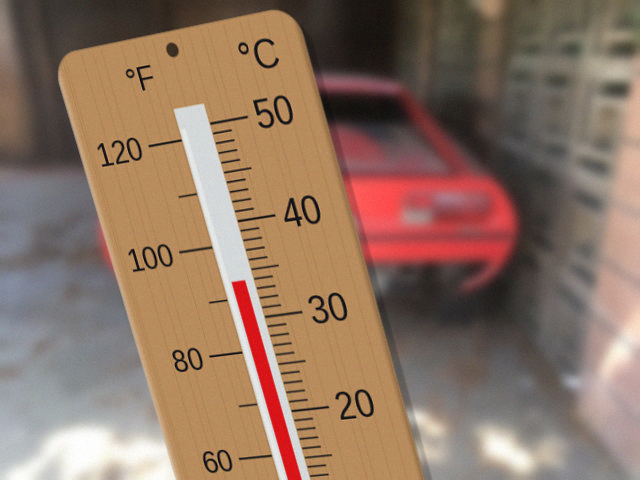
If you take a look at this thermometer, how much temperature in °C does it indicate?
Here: 34 °C
